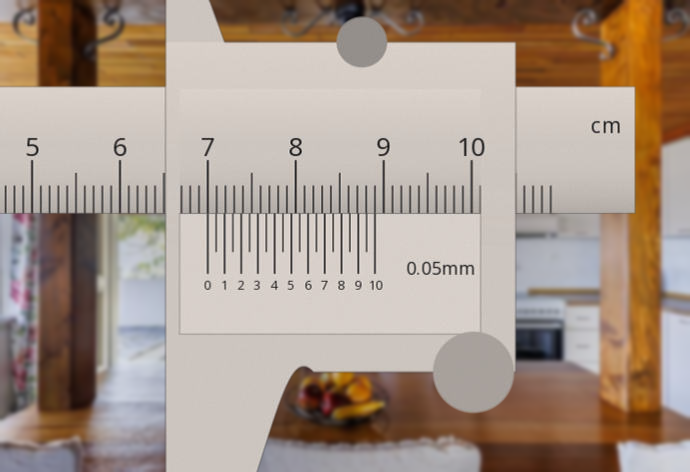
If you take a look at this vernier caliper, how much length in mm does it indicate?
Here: 70.0 mm
